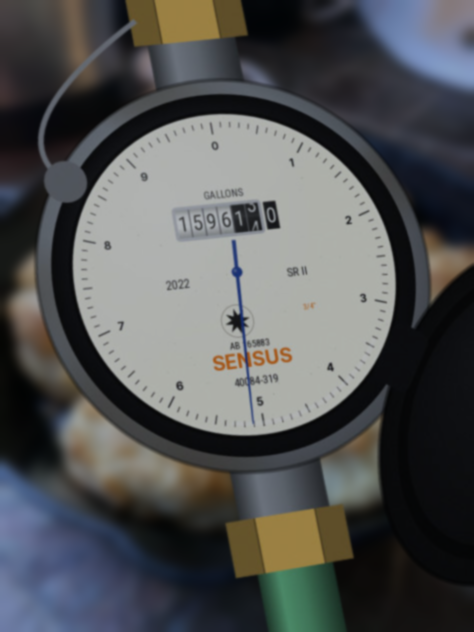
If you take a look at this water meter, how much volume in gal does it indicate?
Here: 1596135.1 gal
